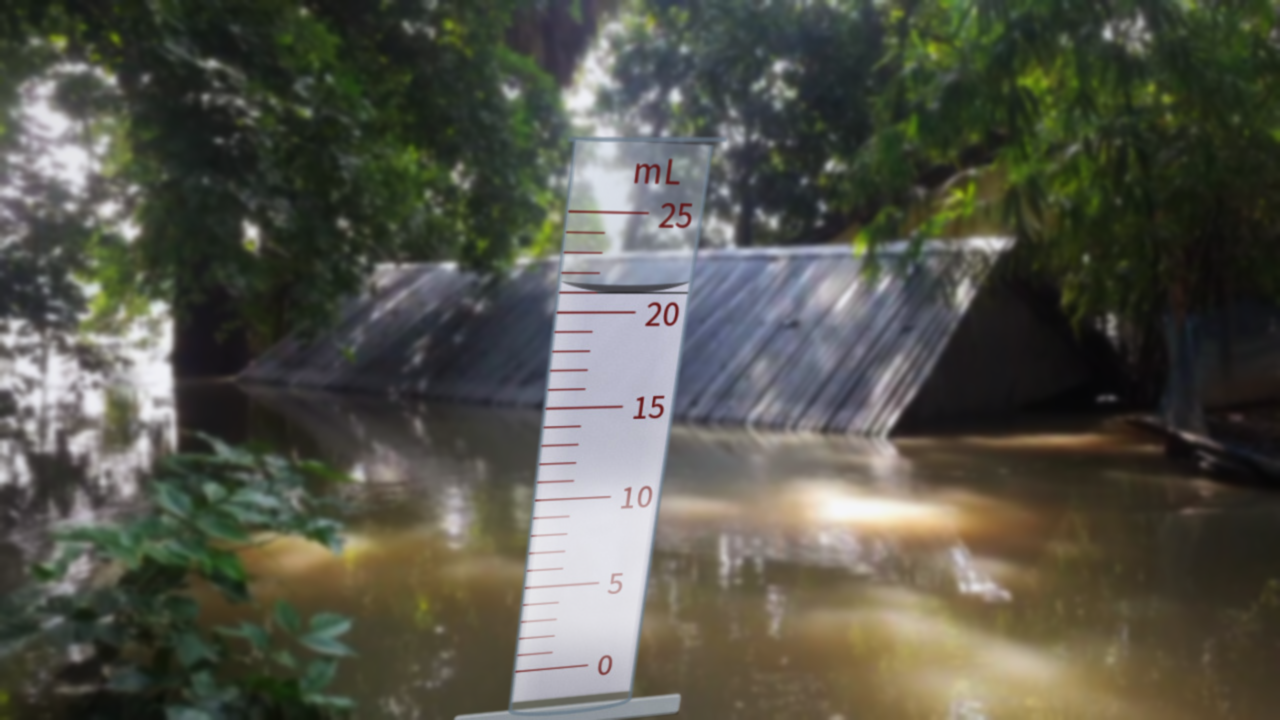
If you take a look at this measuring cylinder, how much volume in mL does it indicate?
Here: 21 mL
